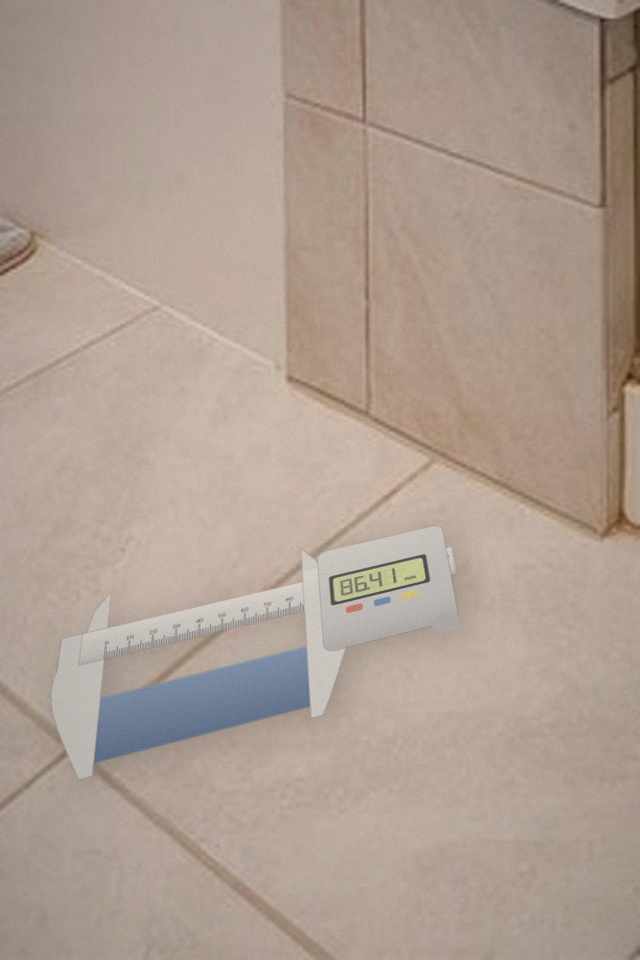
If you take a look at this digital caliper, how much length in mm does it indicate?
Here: 86.41 mm
